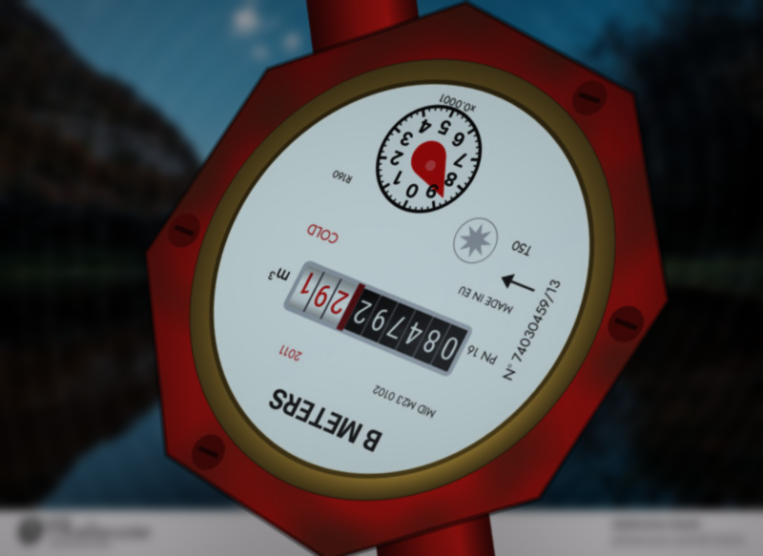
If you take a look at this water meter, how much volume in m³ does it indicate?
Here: 84792.2908 m³
